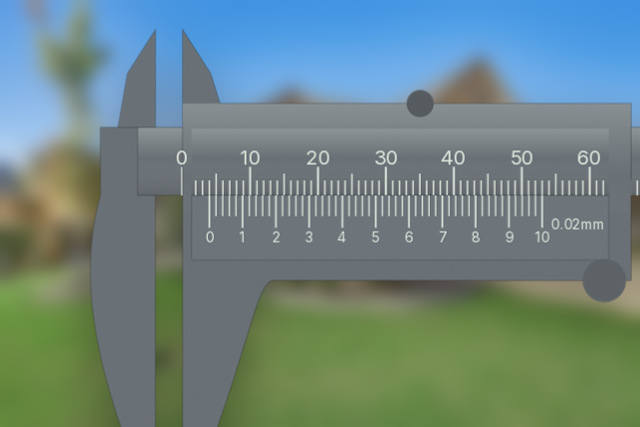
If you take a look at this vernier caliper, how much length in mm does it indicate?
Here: 4.0 mm
